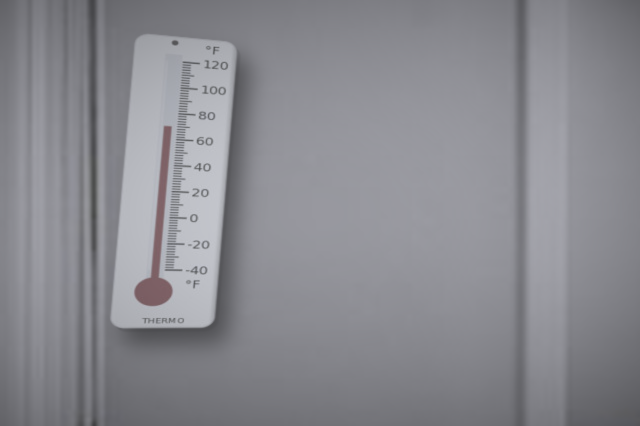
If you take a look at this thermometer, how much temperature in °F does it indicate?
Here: 70 °F
